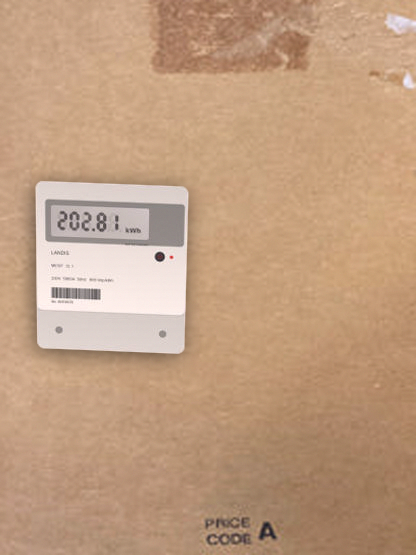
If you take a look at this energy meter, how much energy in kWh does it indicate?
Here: 202.81 kWh
